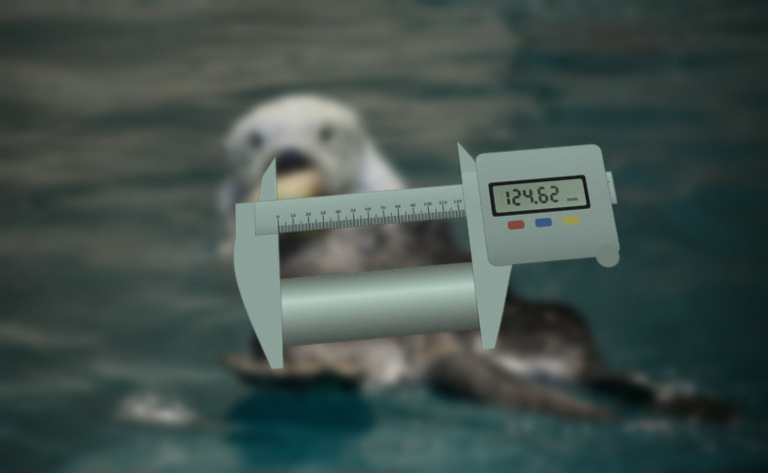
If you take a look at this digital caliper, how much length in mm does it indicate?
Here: 124.62 mm
